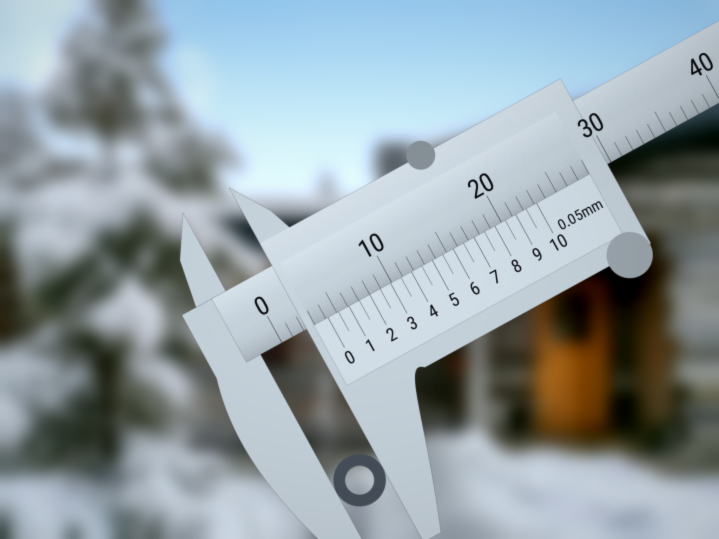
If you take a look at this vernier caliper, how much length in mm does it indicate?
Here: 4.2 mm
